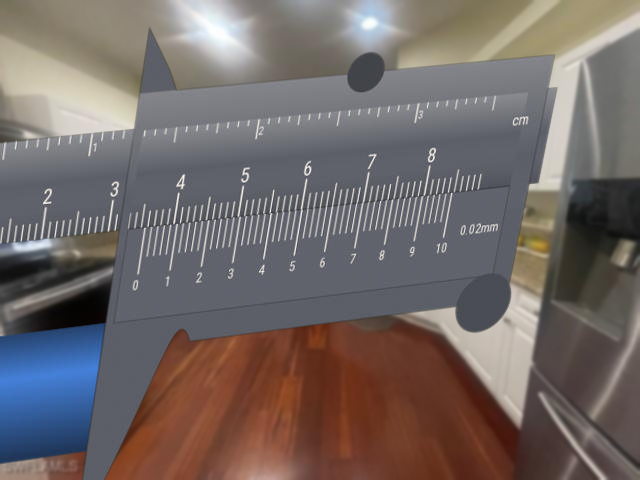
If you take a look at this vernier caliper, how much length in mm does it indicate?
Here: 35.6 mm
